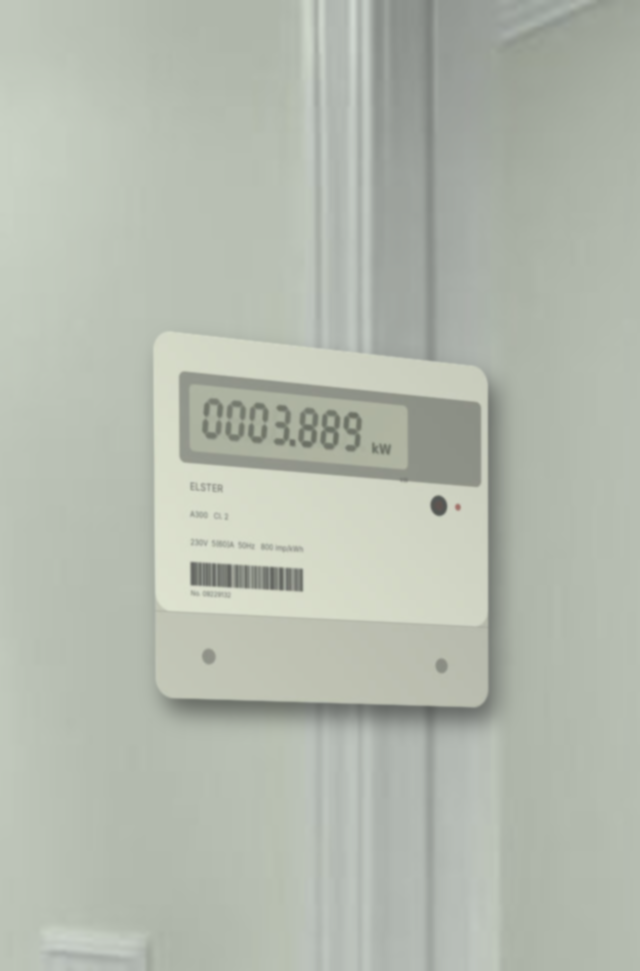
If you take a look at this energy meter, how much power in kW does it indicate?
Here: 3.889 kW
